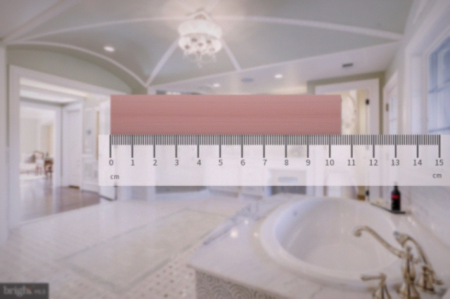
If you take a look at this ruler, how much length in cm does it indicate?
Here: 10.5 cm
